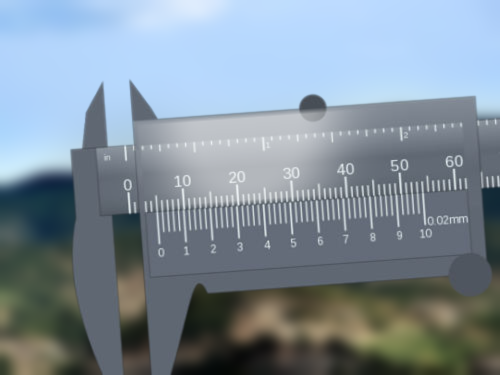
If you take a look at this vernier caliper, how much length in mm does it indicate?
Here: 5.0 mm
